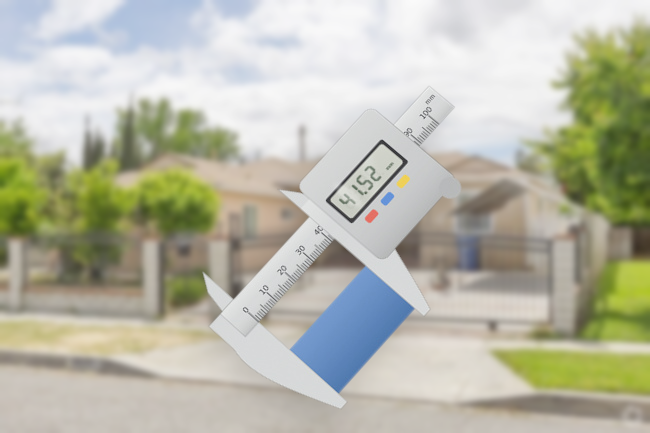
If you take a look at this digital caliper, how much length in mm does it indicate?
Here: 41.52 mm
